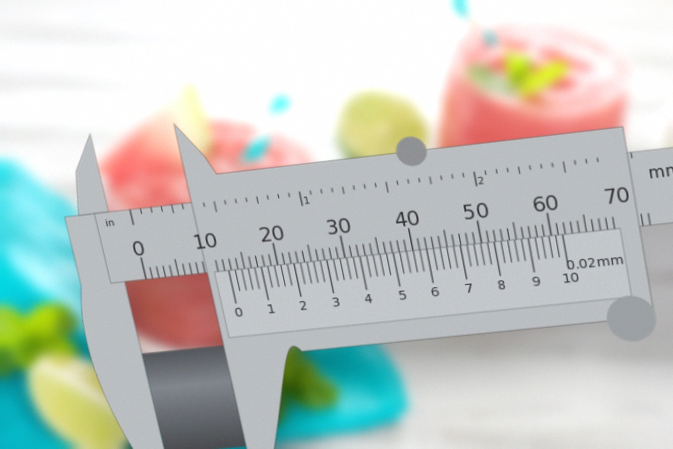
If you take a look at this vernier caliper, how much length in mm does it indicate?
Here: 12.6 mm
